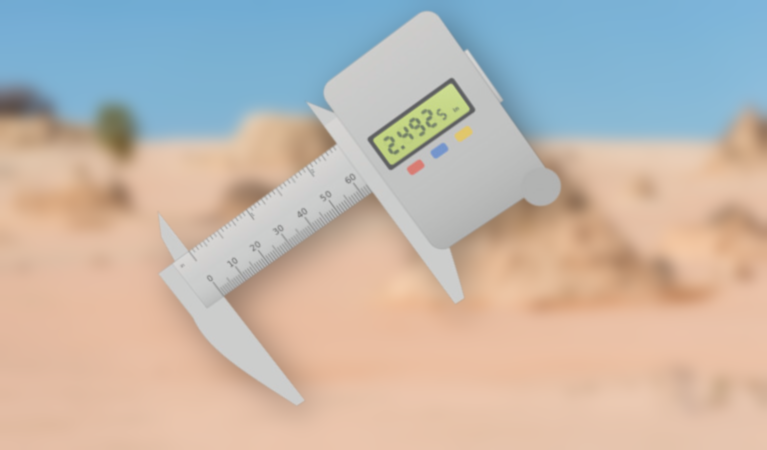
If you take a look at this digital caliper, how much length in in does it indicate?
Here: 2.4925 in
